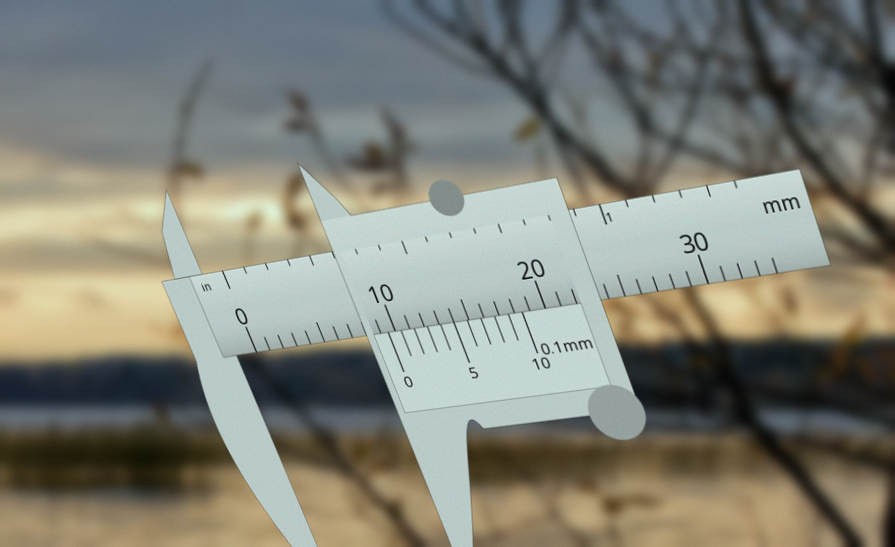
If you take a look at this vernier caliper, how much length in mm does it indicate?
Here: 9.5 mm
